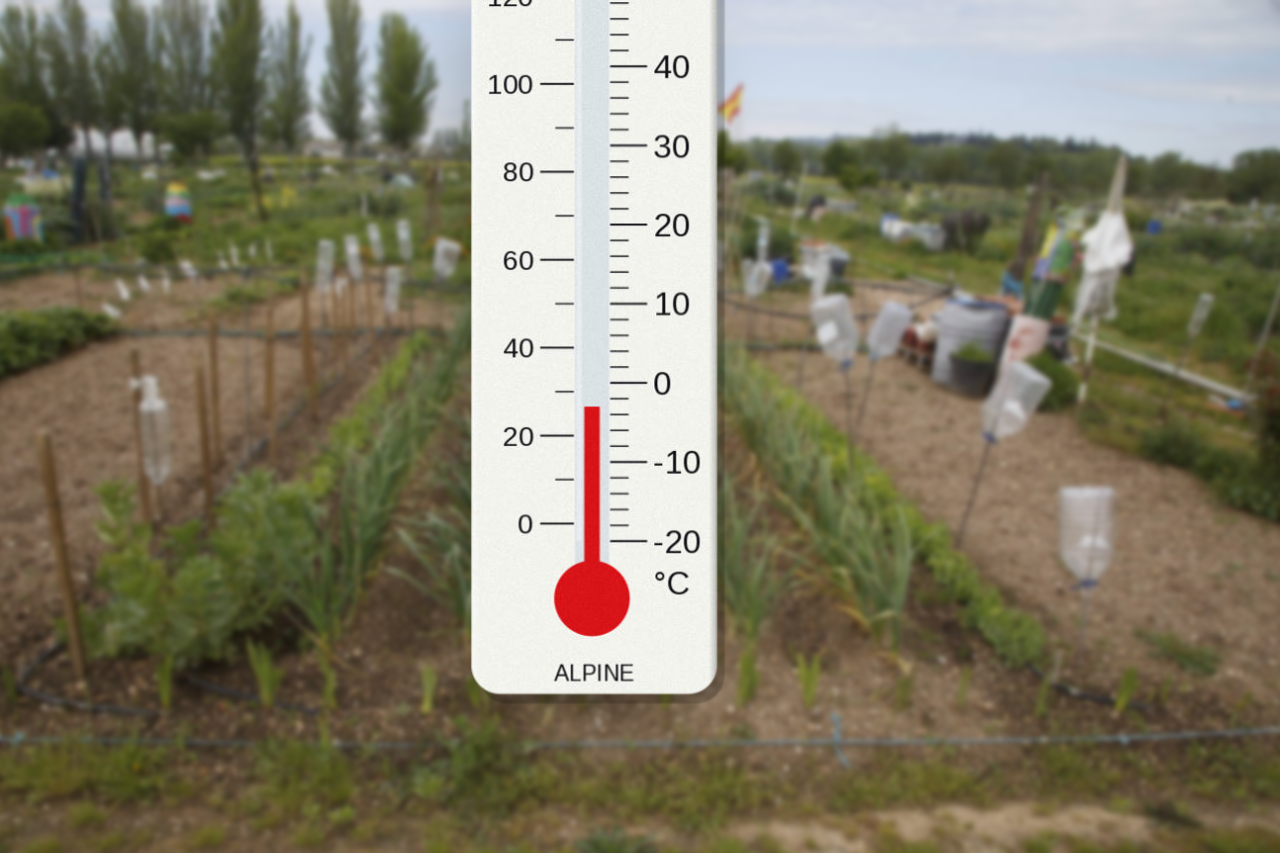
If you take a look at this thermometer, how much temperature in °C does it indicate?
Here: -3 °C
